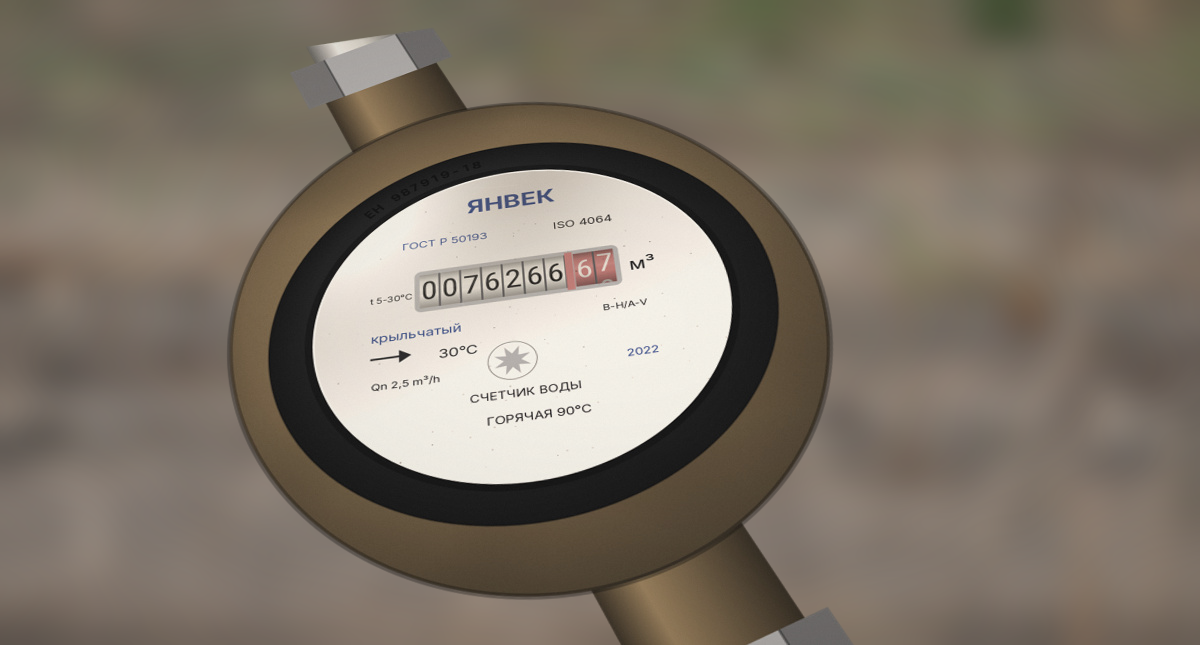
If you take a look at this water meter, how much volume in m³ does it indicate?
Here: 76266.67 m³
